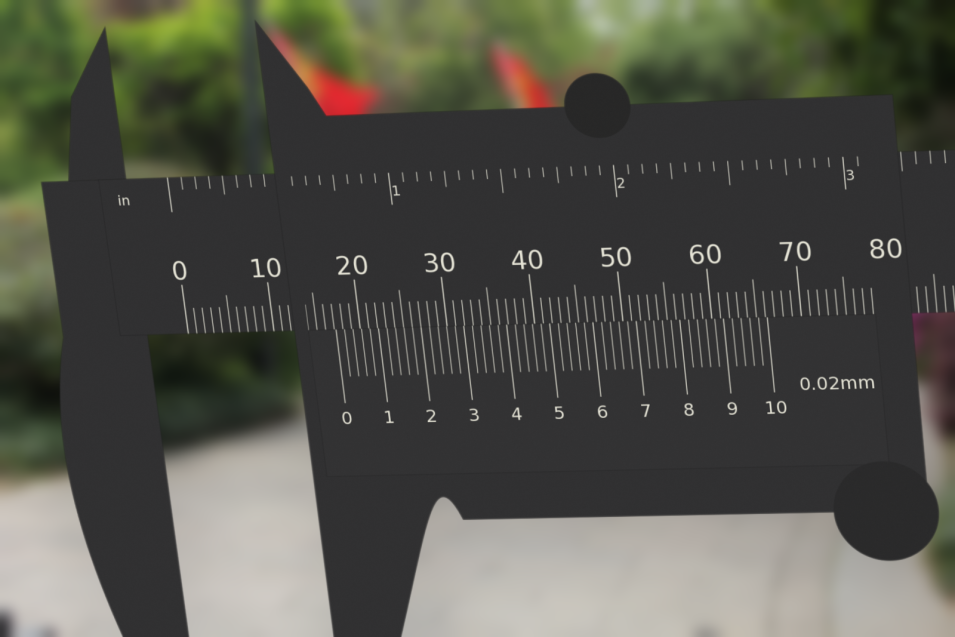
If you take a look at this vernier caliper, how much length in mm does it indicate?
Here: 17.2 mm
